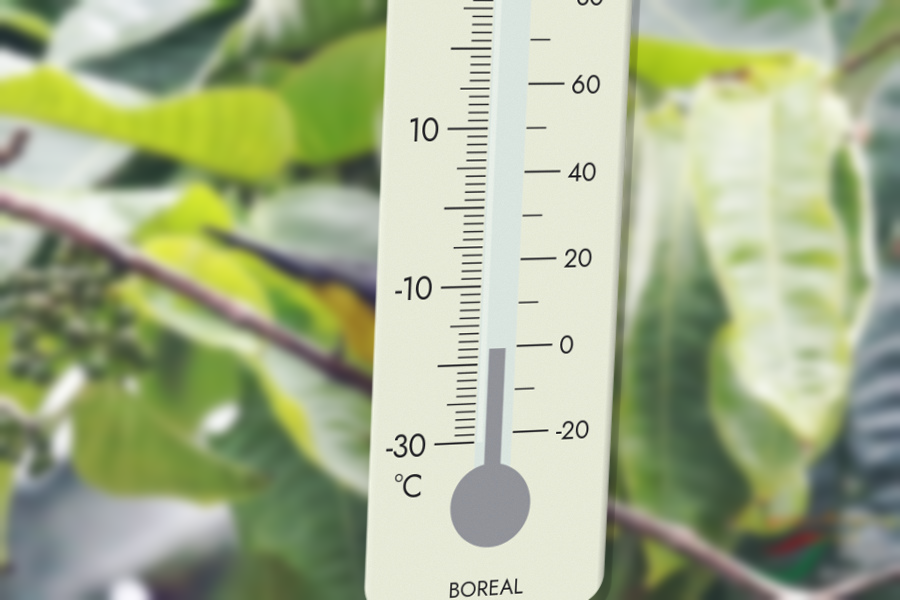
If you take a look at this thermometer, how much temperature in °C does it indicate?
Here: -18 °C
